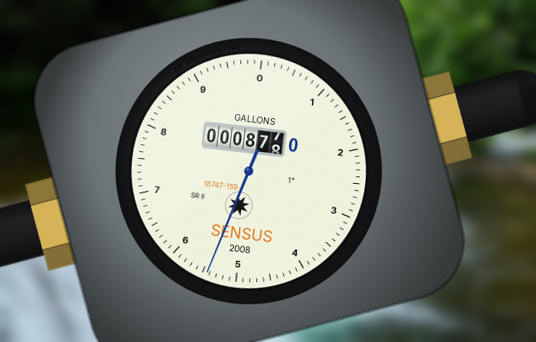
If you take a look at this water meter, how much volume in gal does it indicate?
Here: 8775.4 gal
